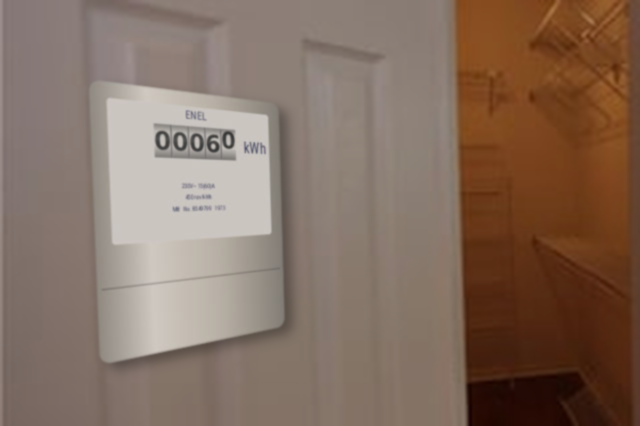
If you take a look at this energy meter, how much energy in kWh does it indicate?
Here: 60 kWh
